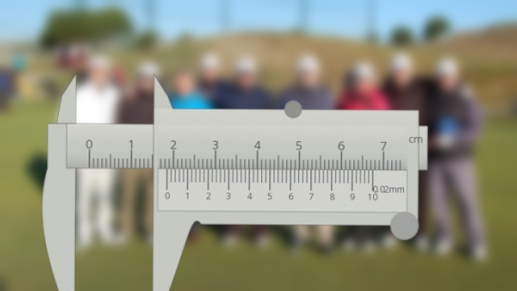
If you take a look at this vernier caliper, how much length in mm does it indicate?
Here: 18.5 mm
